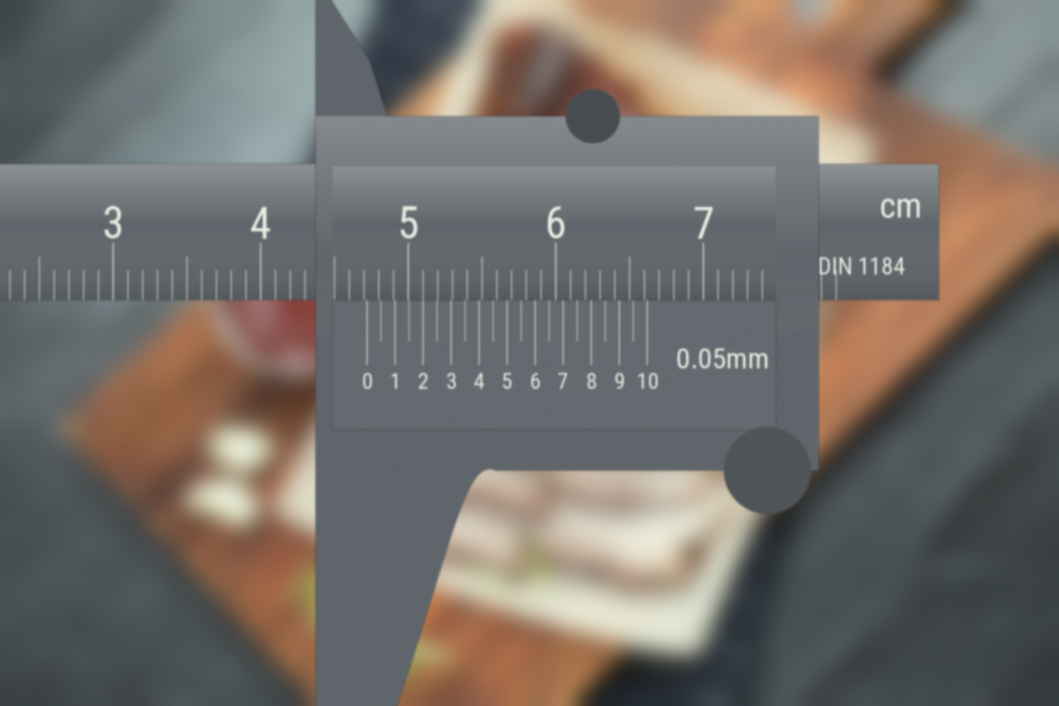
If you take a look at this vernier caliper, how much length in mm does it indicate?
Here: 47.2 mm
